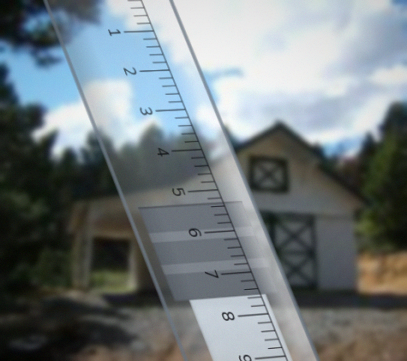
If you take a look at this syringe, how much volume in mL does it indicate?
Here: 5.3 mL
